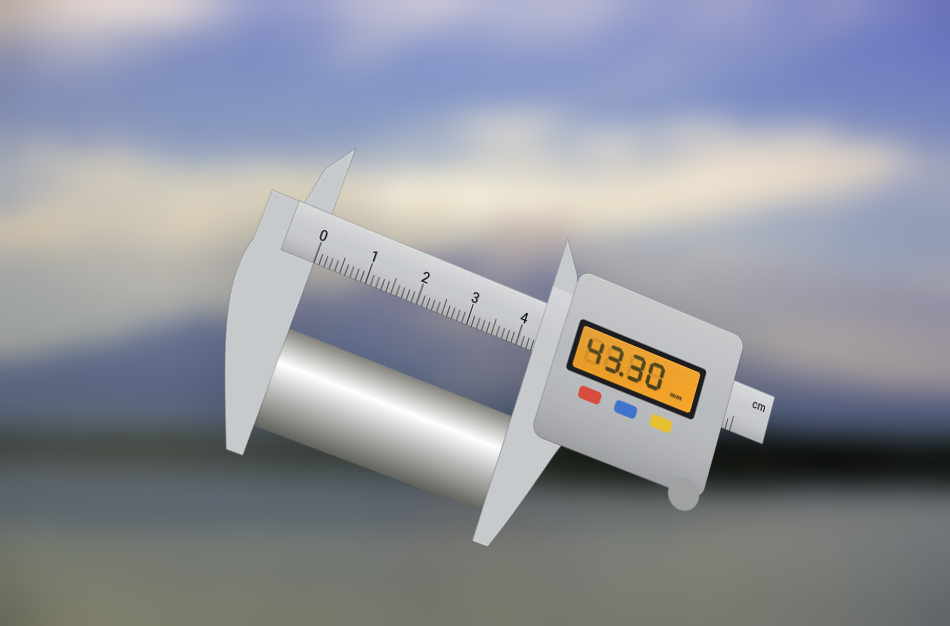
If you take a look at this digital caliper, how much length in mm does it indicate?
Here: 43.30 mm
